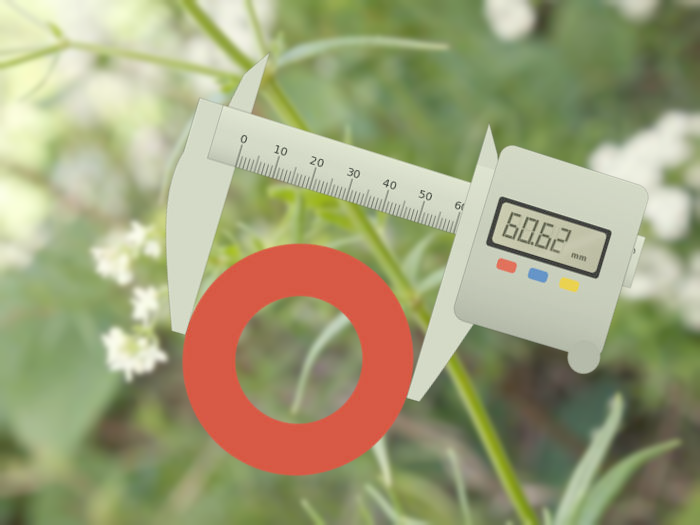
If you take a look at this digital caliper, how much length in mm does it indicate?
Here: 60.62 mm
